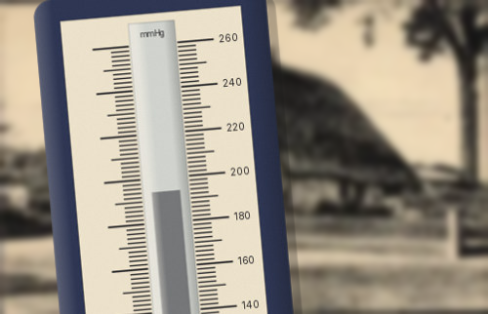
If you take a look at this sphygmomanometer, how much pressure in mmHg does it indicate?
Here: 194 mmHg
